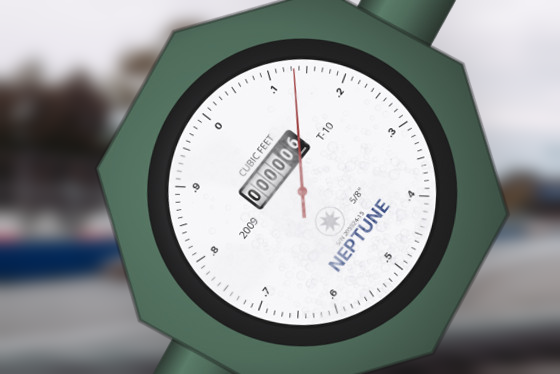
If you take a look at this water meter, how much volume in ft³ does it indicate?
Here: 6.13 ft³
